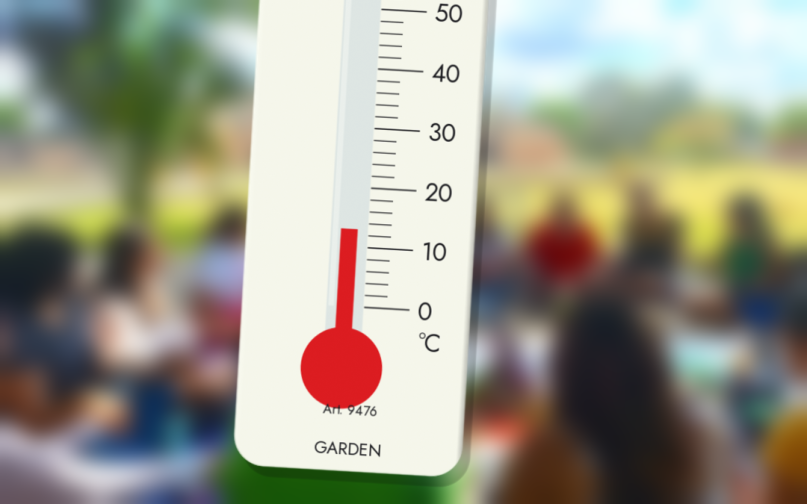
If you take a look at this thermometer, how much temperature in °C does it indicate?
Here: 13 °C
